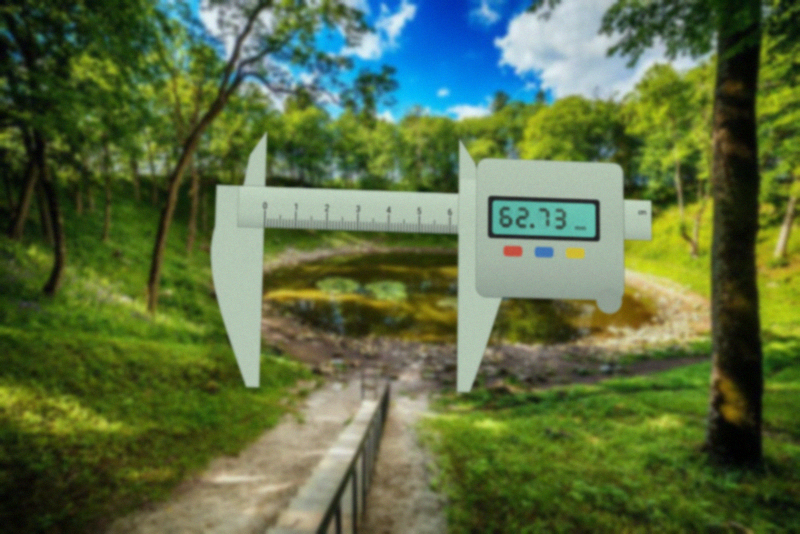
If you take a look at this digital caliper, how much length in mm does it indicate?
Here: 62.73 mm
